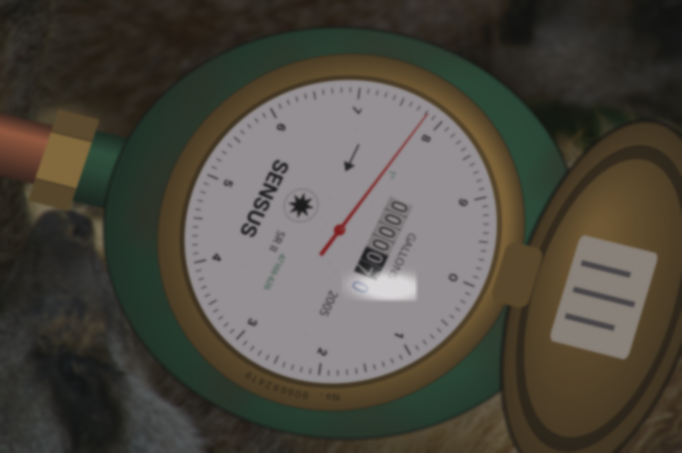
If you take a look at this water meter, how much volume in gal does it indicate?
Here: 67.8 gal
